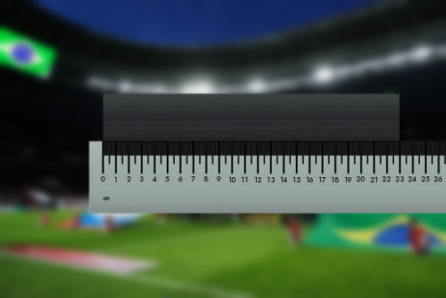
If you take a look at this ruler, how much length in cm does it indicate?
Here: 23 cm
